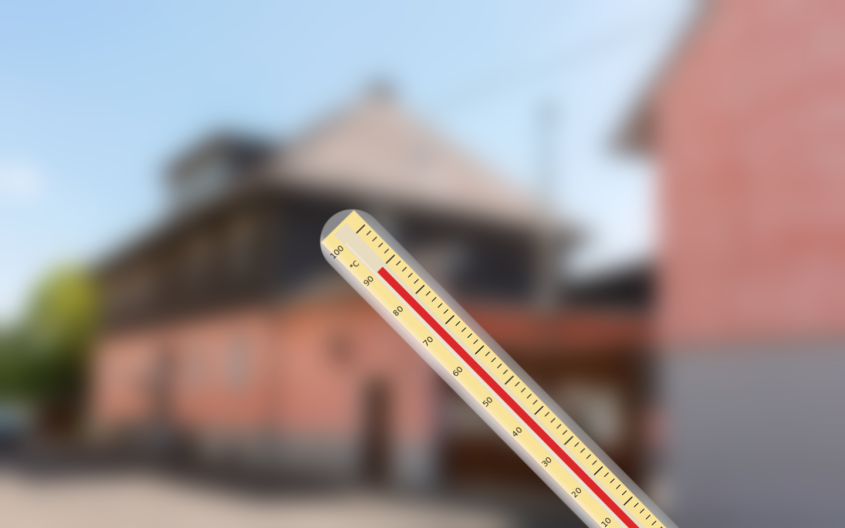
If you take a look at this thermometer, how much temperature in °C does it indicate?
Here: 90 °C
